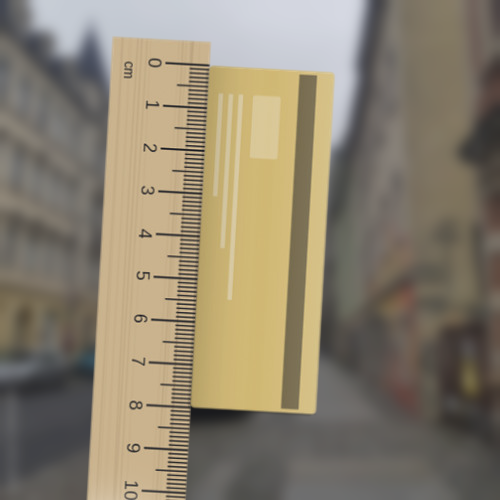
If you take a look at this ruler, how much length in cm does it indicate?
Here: 8 cm
